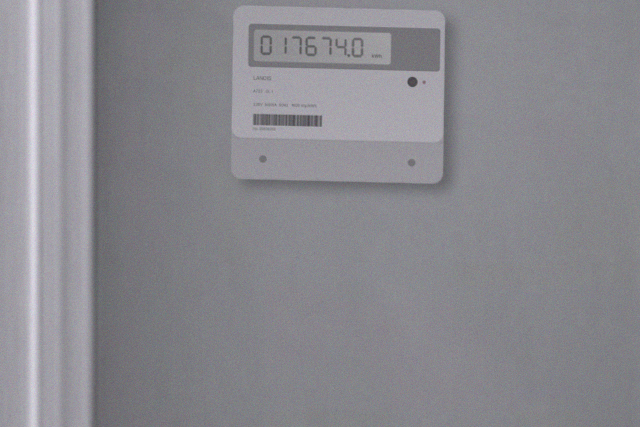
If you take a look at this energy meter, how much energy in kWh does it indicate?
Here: 17674.0 kWh
